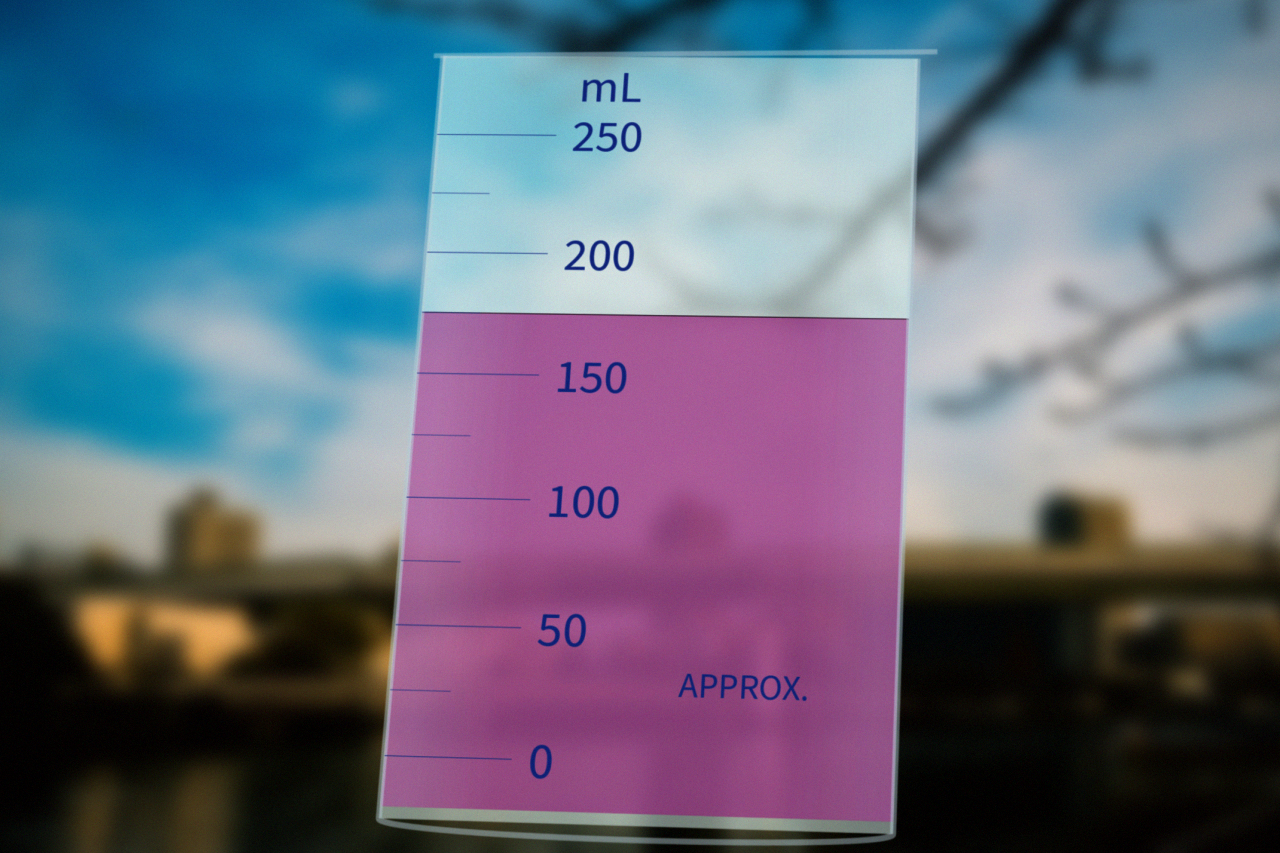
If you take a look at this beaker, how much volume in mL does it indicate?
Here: 175 mL
